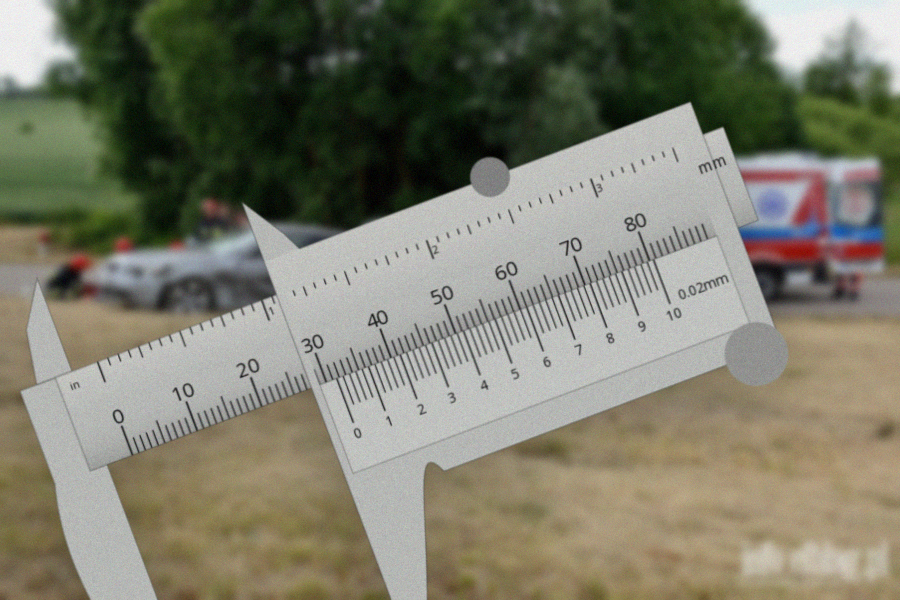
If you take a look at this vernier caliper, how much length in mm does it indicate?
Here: 31.6 mm
